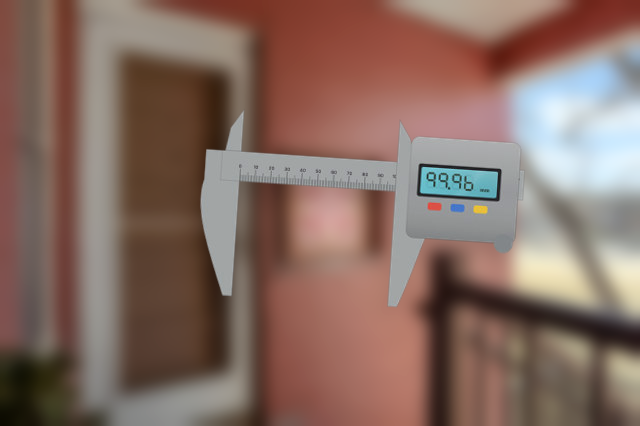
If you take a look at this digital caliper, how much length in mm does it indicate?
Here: 99.96 mm
